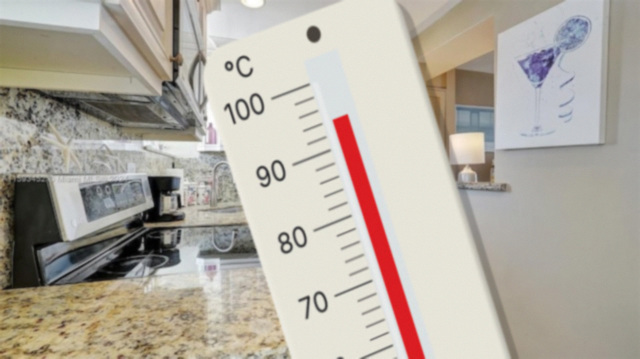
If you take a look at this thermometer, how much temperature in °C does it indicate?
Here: 94 °C
